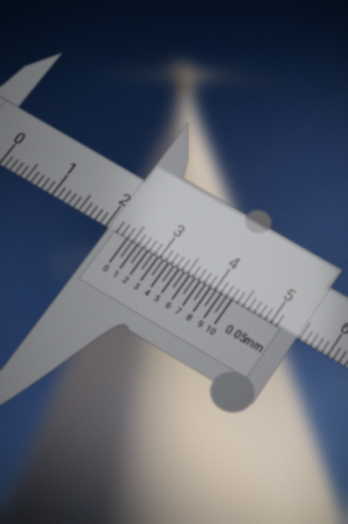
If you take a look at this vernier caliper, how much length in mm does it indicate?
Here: 24.0 mm
